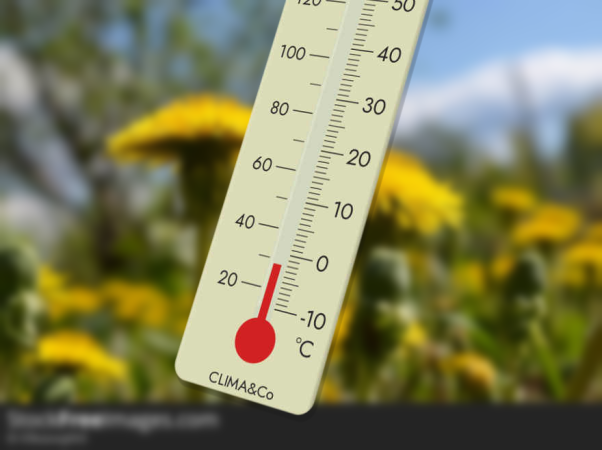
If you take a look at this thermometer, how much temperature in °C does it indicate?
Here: -2 °C
